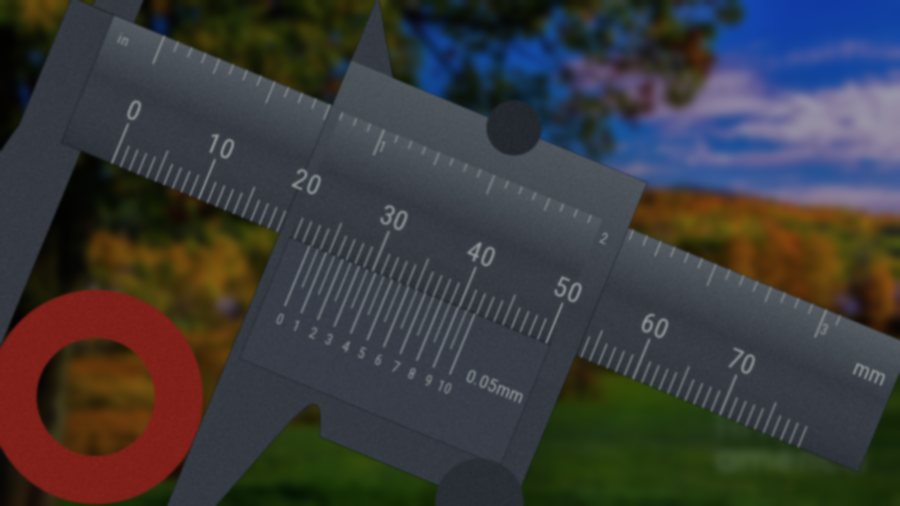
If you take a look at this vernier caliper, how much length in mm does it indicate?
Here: 22.8 mm
